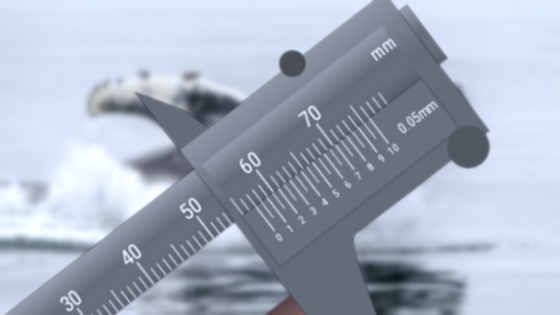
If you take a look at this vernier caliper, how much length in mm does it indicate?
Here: 57.0 mm
